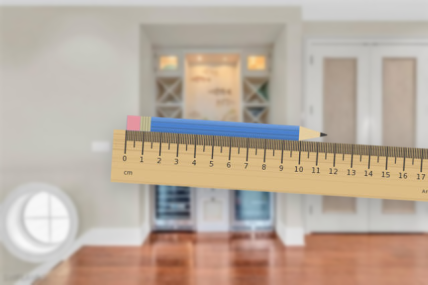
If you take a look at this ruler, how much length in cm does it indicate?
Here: 11.5 cm
